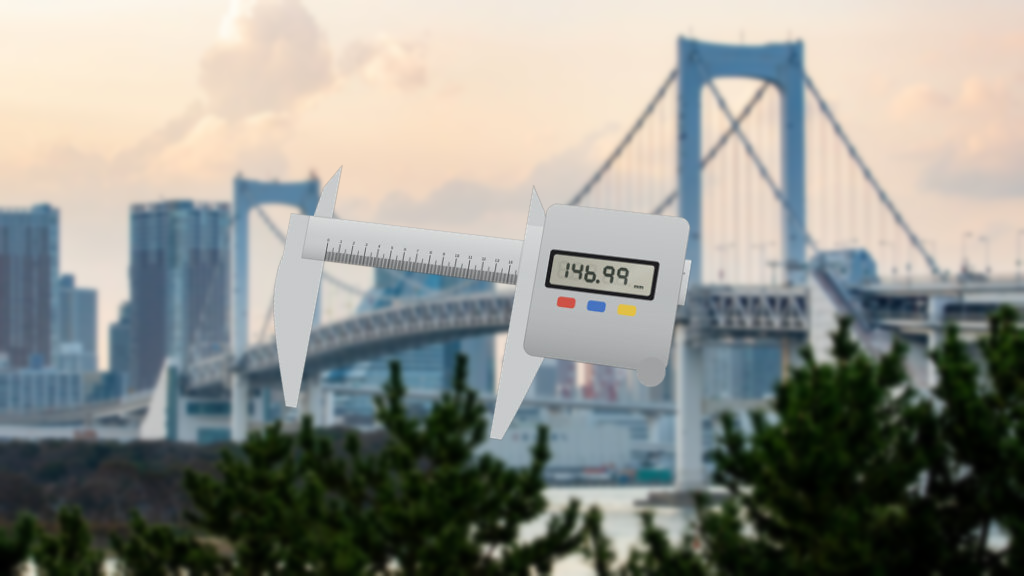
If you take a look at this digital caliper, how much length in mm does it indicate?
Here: 146.99 mm
